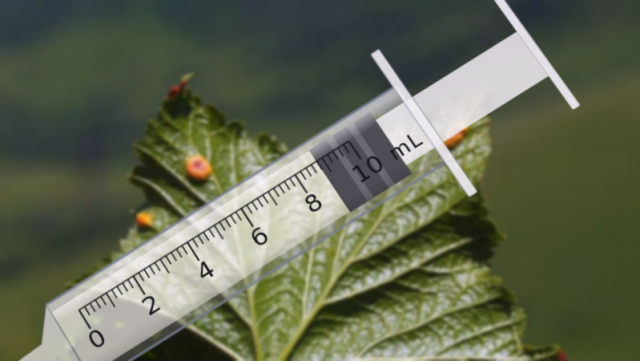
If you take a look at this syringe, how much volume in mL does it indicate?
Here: 8.8 mL
